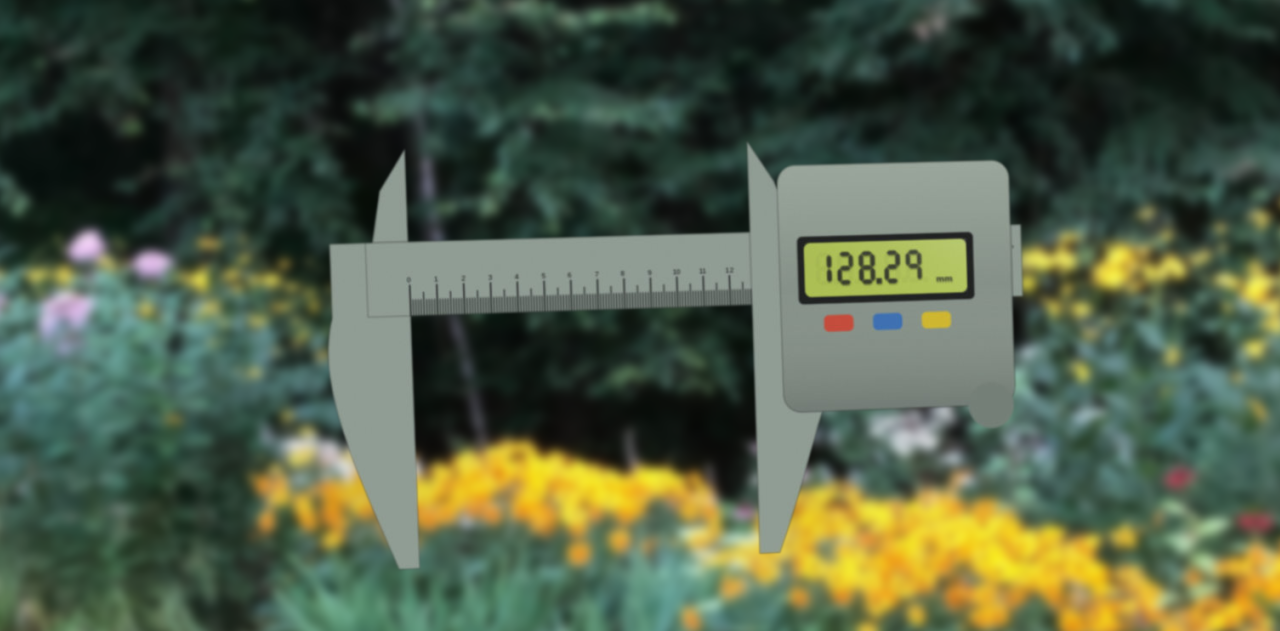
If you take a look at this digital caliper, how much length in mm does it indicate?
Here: 128.29 mm
